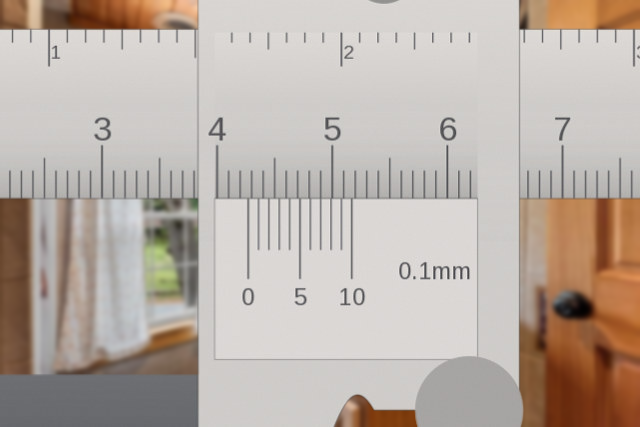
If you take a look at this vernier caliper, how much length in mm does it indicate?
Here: 42.7 mm
